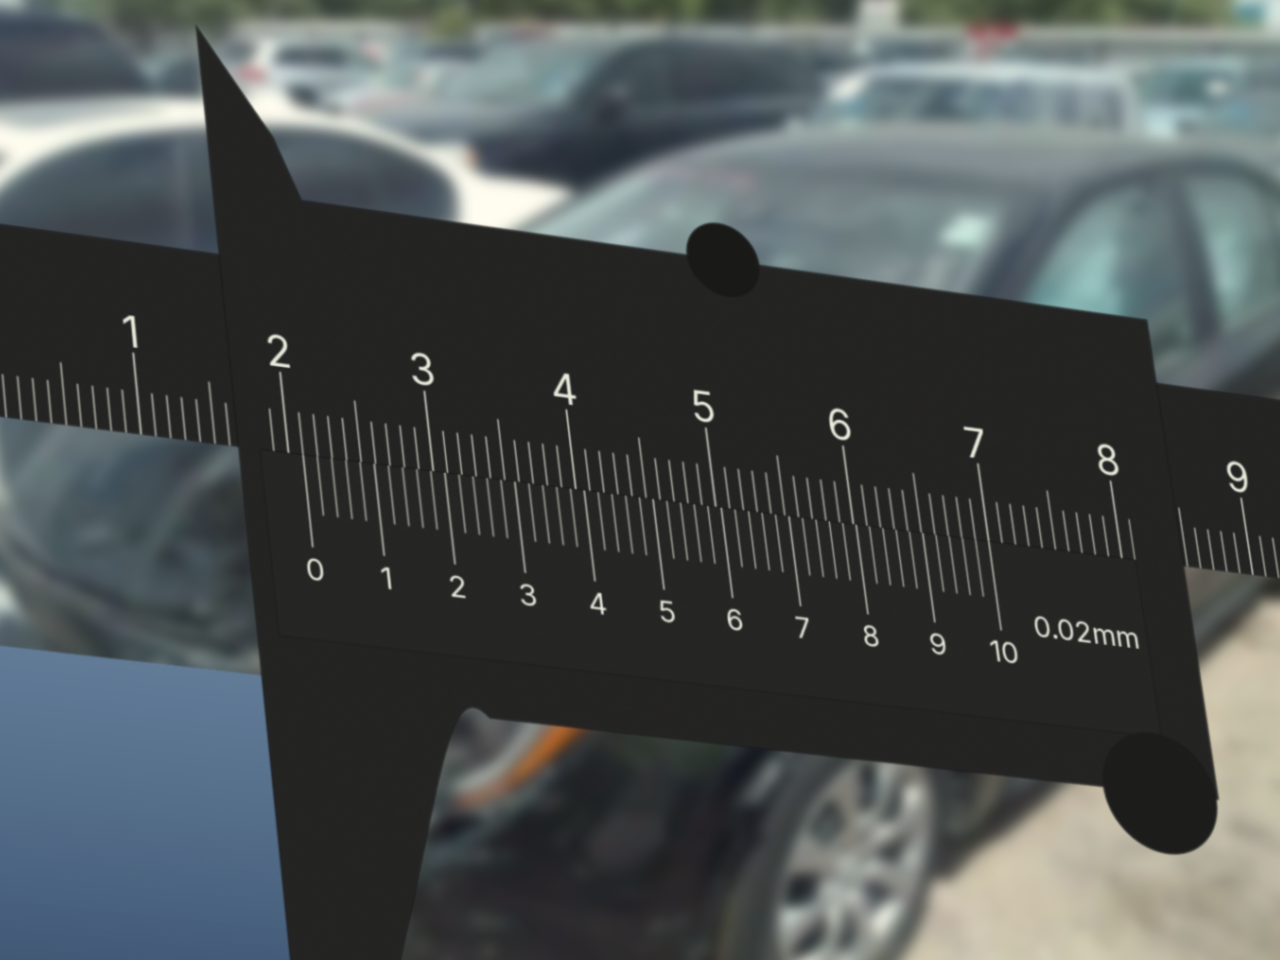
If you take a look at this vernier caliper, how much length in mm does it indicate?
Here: 21.0 mm
